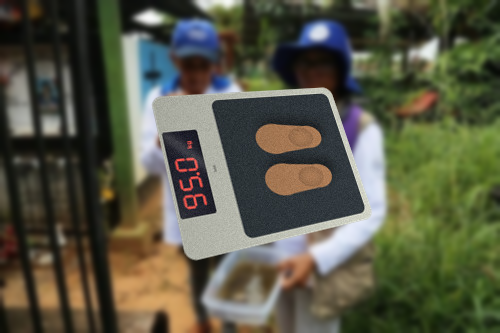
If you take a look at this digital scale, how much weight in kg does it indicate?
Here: 95.0 kg
